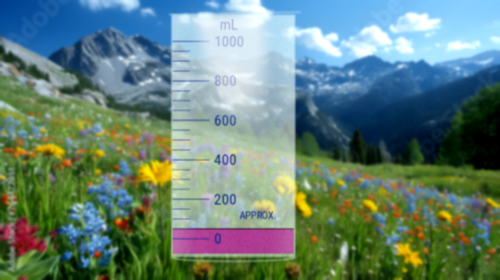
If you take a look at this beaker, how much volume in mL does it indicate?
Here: 50 mL
